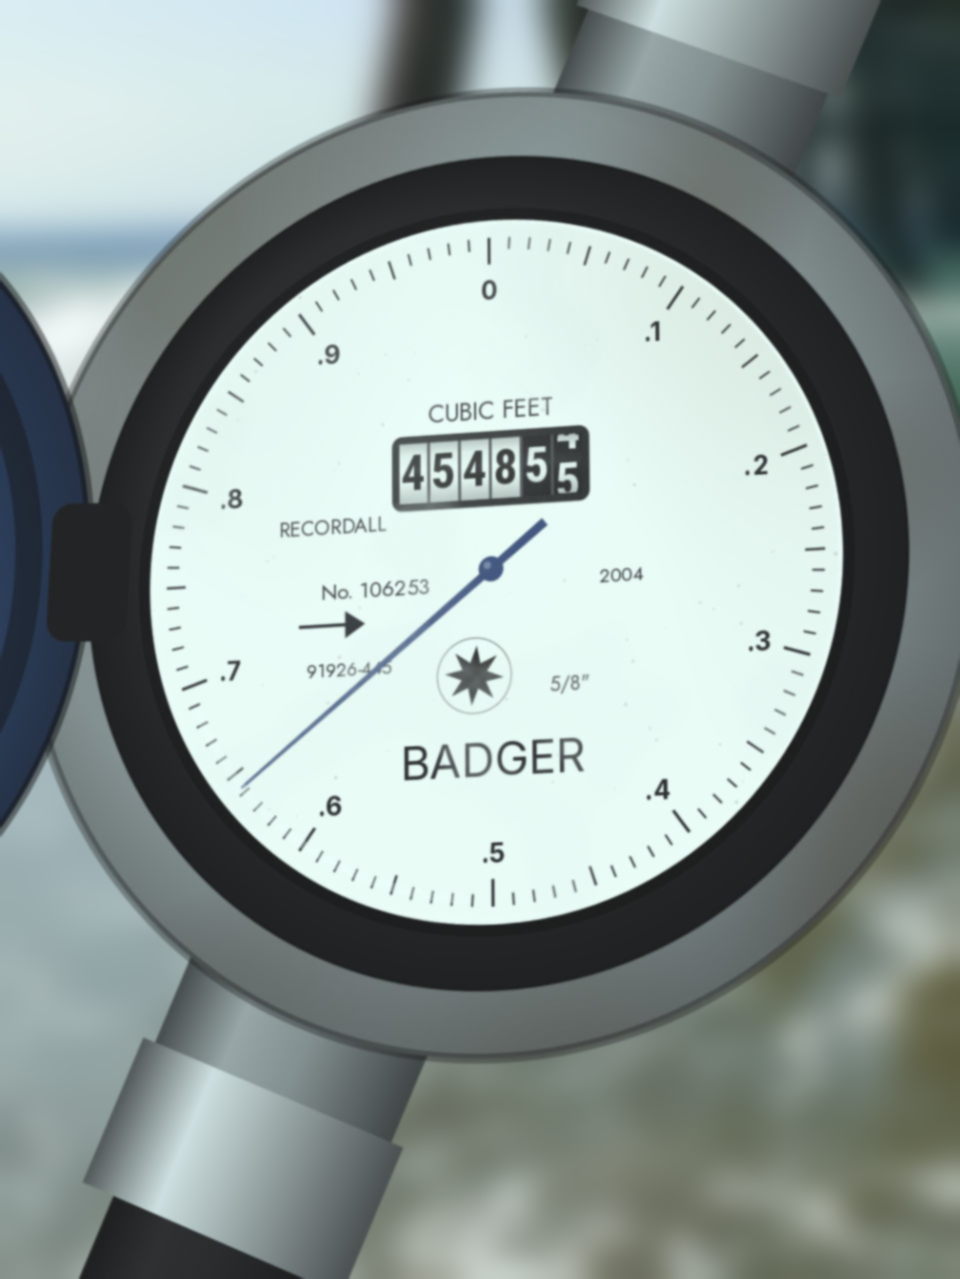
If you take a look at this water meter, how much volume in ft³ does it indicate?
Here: 454854.64 ft³
